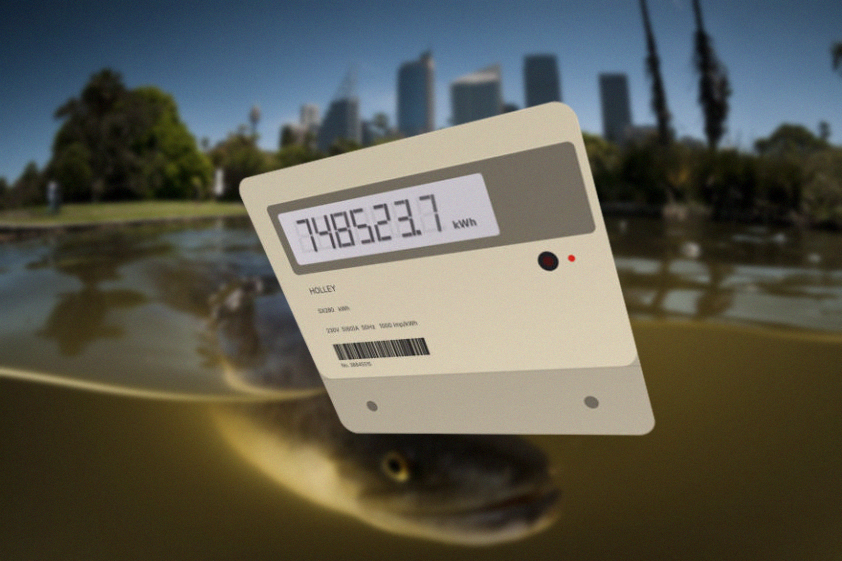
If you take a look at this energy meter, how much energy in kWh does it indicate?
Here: 748523.7 kWh
